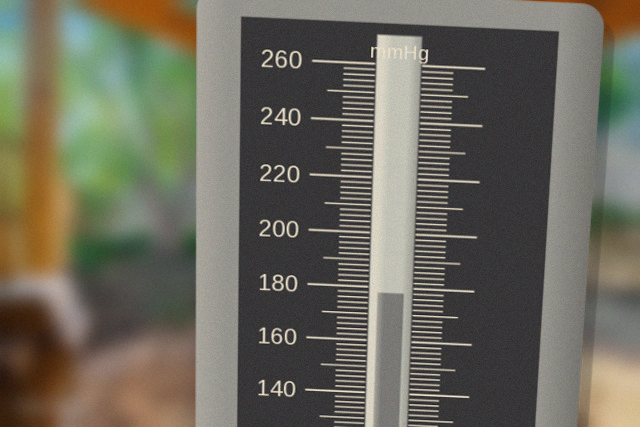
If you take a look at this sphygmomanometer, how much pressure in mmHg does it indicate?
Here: 178 mmHg
